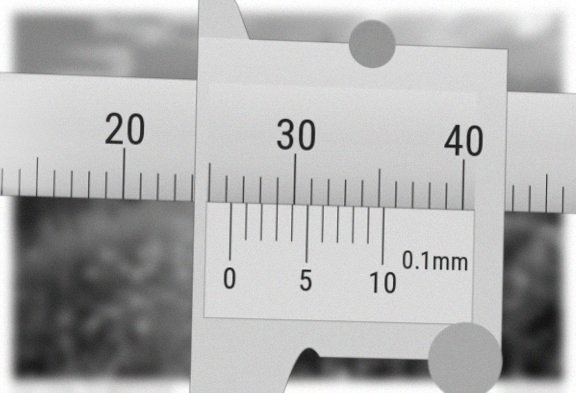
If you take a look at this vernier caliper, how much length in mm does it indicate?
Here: 26.3 mm
